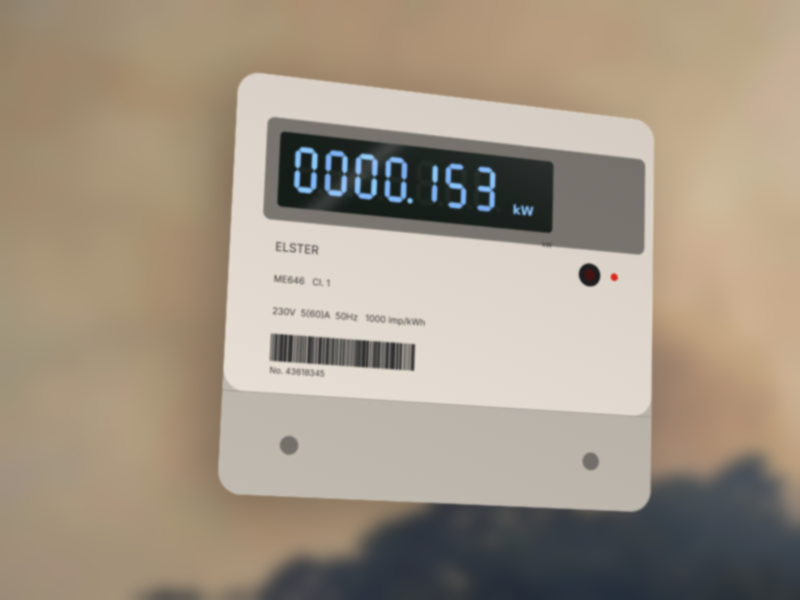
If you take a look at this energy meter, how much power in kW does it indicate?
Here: 0.153 kW
